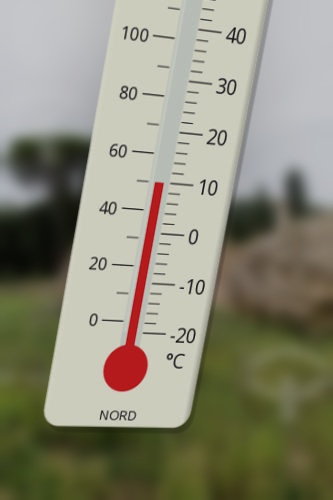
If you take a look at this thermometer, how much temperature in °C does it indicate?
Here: 10 °C
